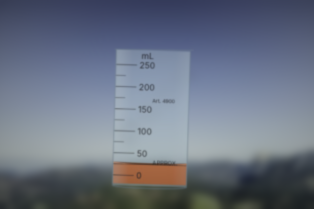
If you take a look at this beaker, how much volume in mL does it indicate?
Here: 25 mL
